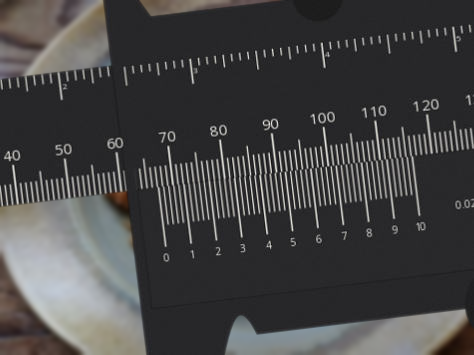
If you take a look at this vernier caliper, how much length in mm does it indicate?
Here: 67.2 mm
